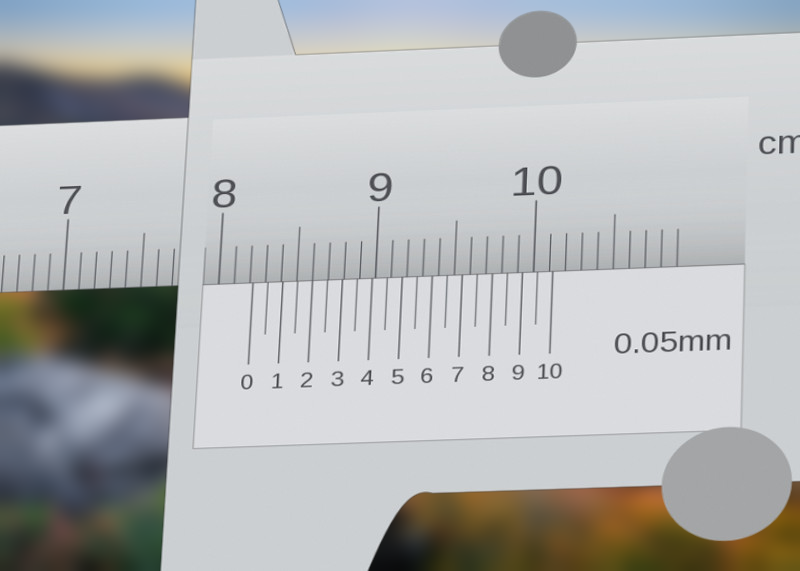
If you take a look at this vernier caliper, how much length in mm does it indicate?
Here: 82.2 mm
